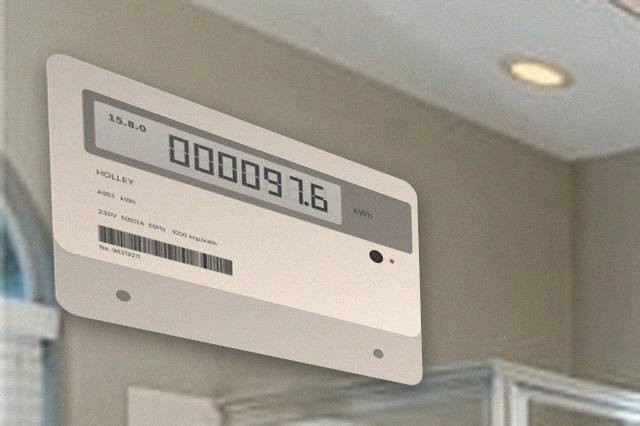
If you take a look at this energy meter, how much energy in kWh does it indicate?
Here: 97.6 kWh
